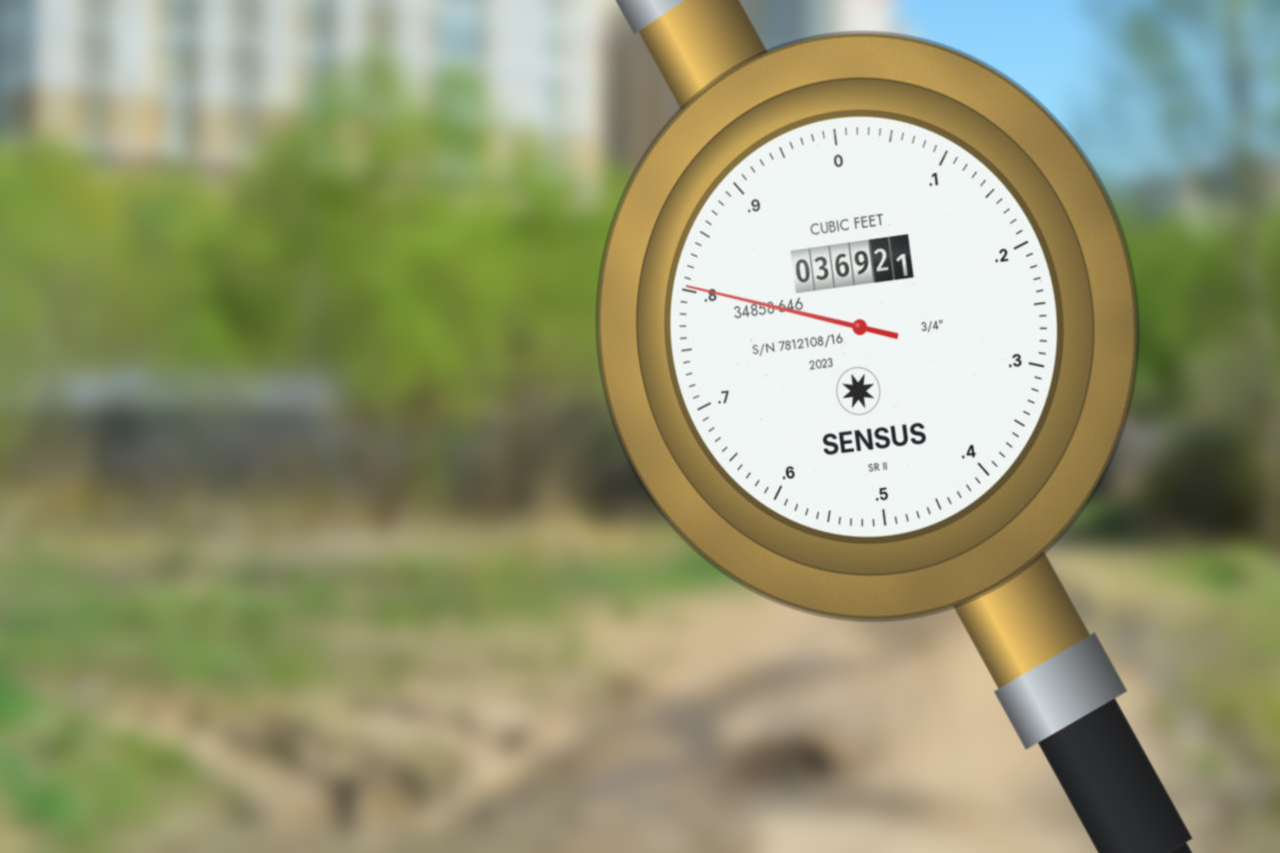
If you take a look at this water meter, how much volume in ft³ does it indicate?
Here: 36920.80 ft³
